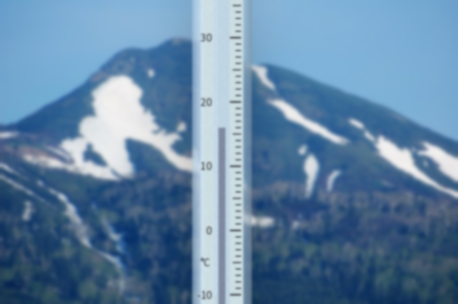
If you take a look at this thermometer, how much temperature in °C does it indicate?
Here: 16 °C
